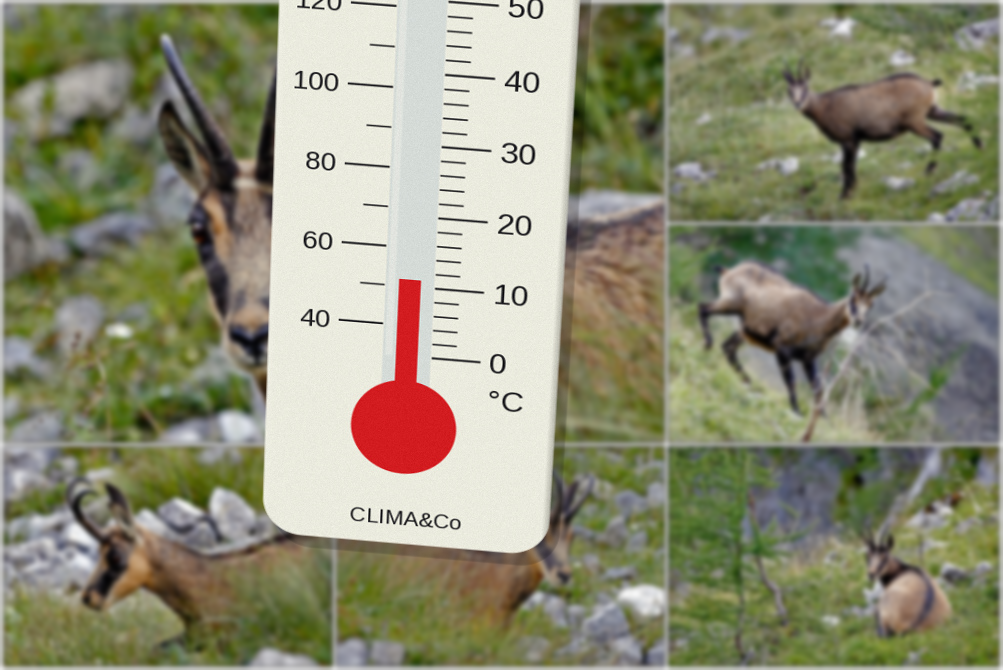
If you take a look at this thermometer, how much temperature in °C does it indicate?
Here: 11 °C
